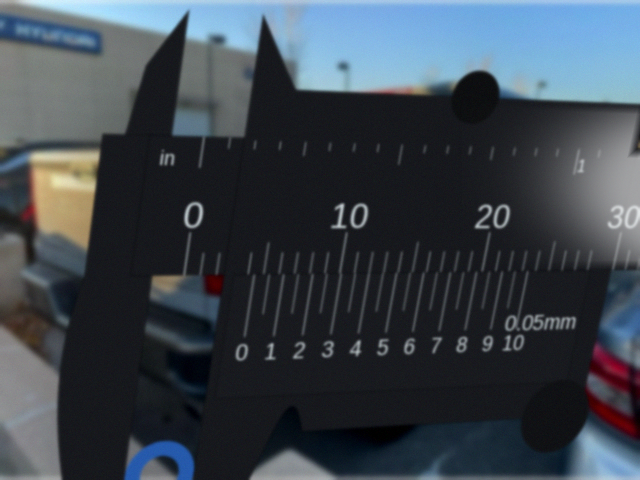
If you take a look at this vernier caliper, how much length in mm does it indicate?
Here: 4.4 mm
